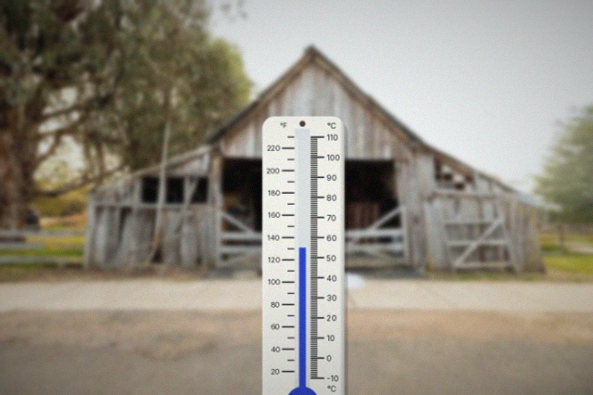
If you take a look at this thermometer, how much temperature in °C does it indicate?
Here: 55 °C
